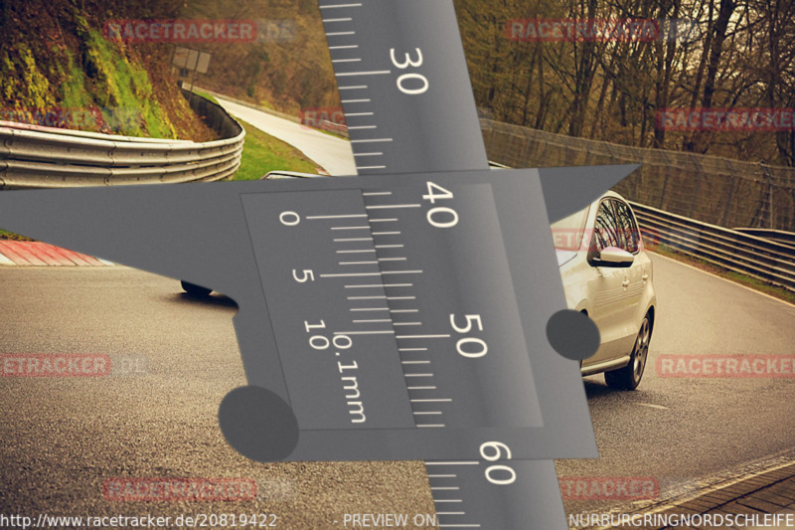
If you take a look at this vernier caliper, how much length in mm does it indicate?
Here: 40.6 mm
